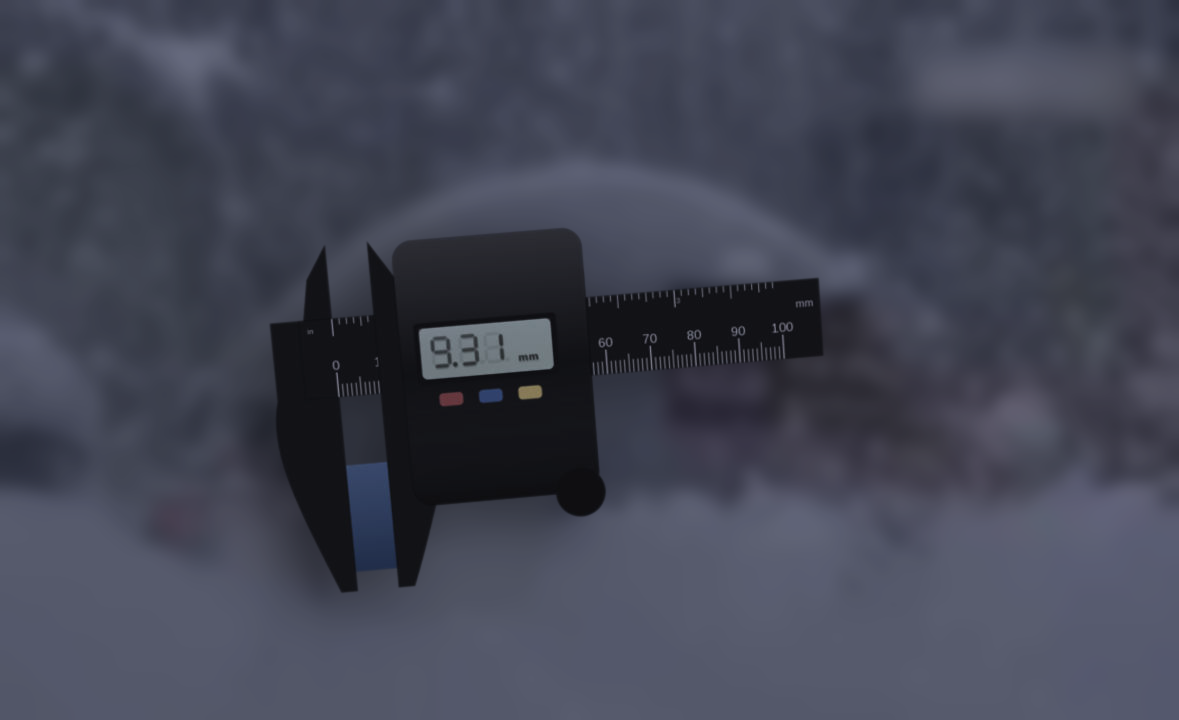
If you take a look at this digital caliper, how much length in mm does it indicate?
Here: 9.31 mm
